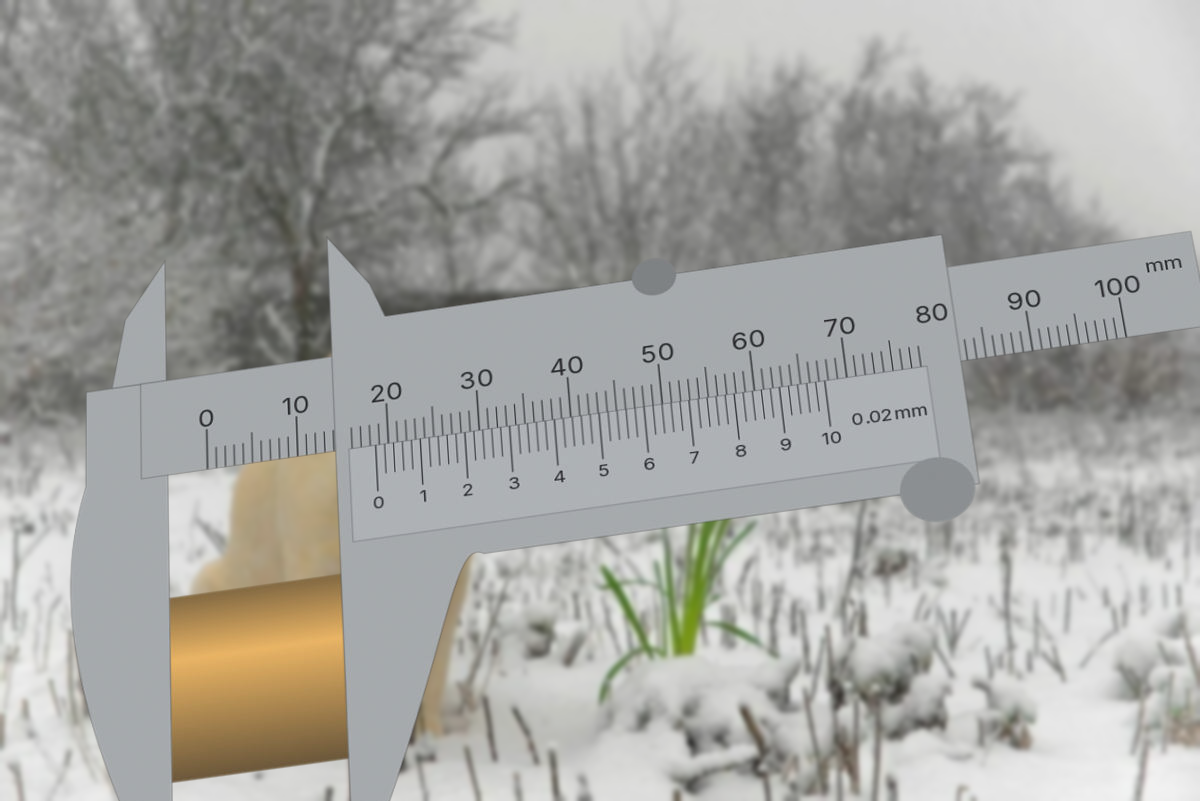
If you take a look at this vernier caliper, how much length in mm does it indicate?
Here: 18.6 mm
